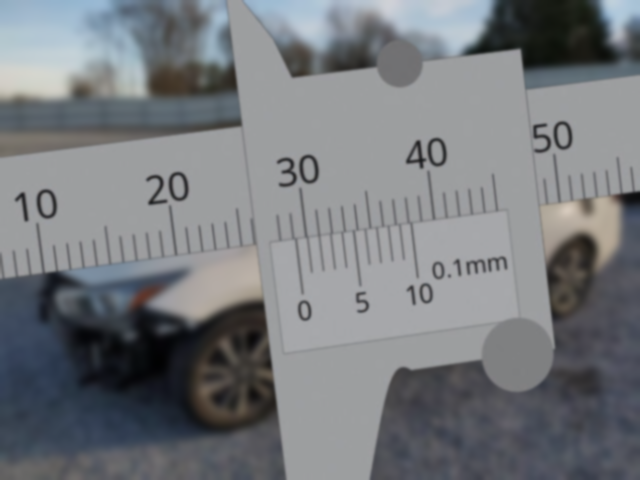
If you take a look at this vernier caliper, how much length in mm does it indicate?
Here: 29.2 mm
